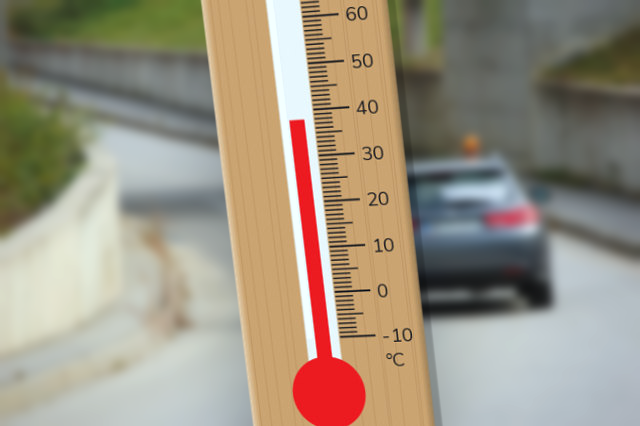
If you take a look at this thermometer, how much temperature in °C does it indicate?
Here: 38 °C
